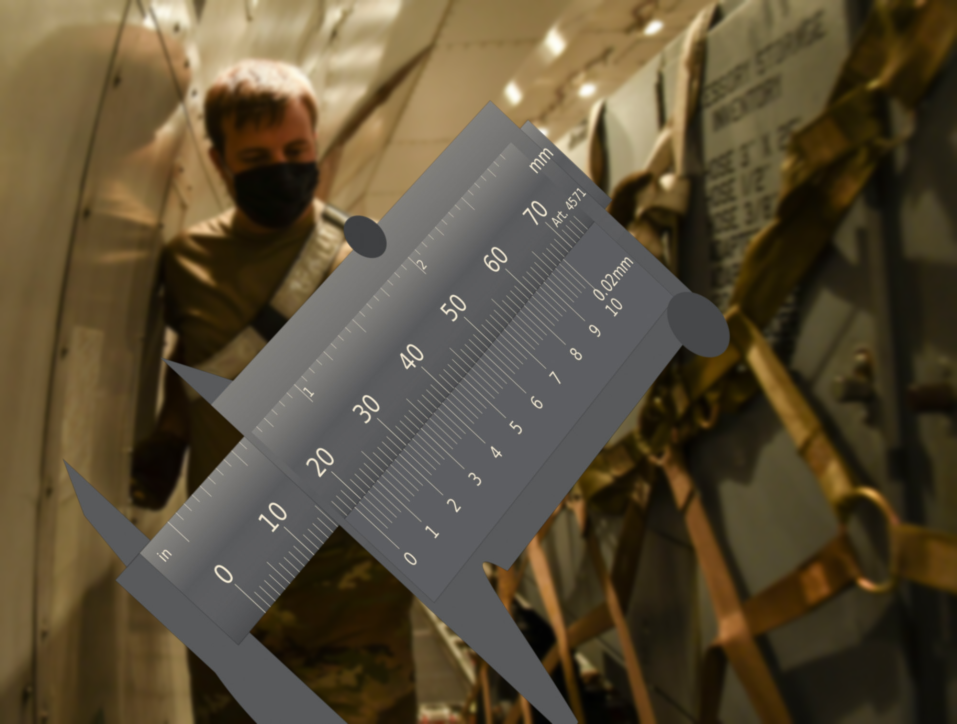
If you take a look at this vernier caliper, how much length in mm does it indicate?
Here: 18.6 mm
